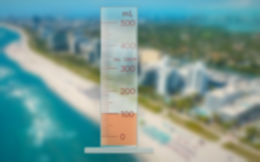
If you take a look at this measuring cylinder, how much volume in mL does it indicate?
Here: 100 mL
